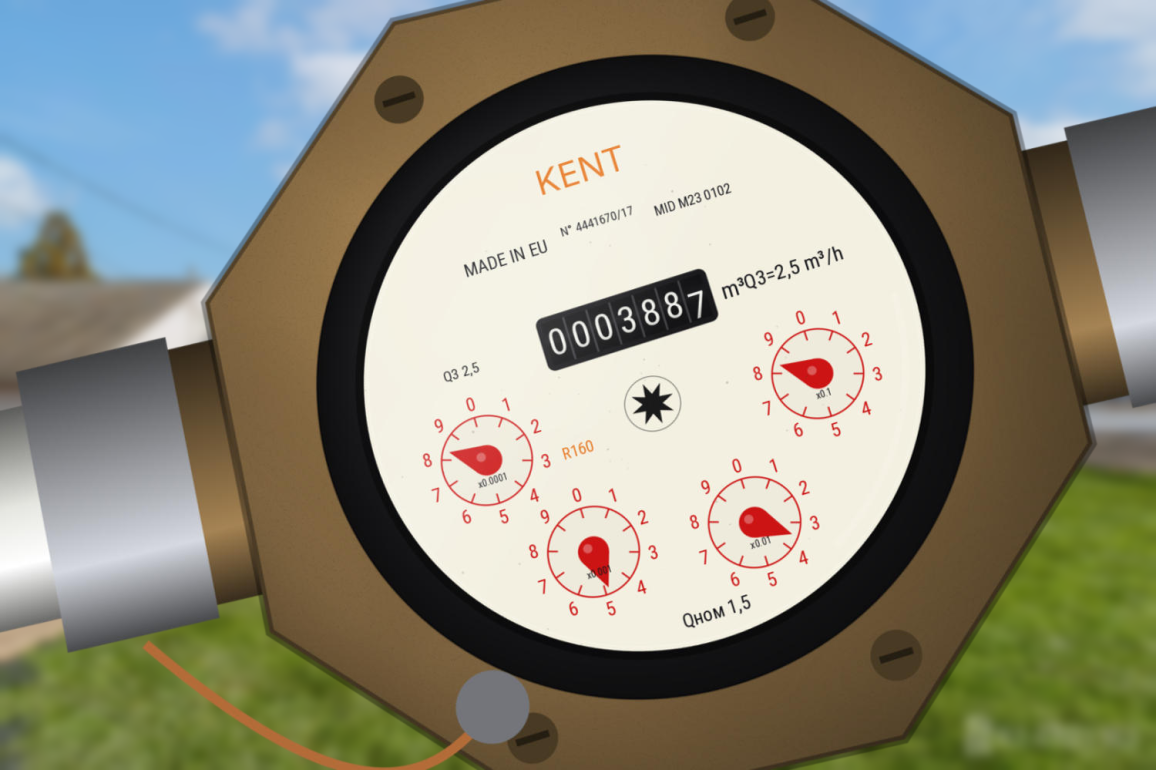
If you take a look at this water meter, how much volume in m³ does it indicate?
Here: 3886.8348 m³
